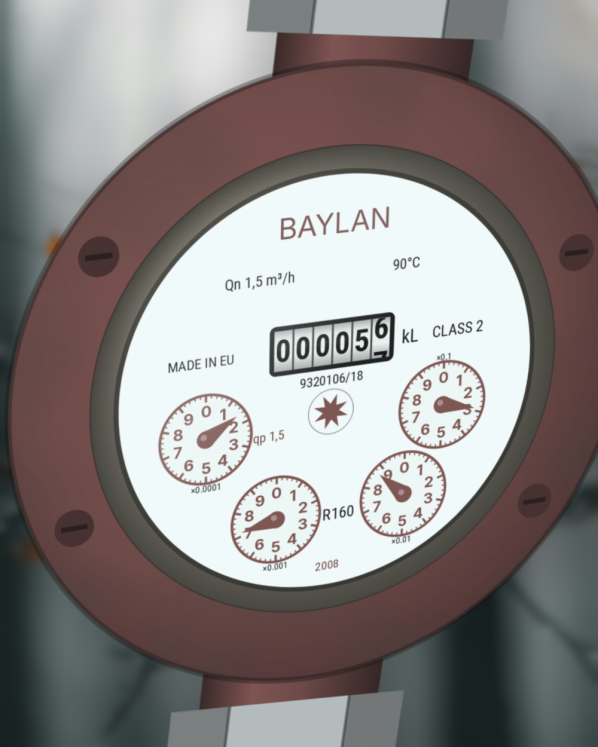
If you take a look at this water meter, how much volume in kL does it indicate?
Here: 56.2871 kL
